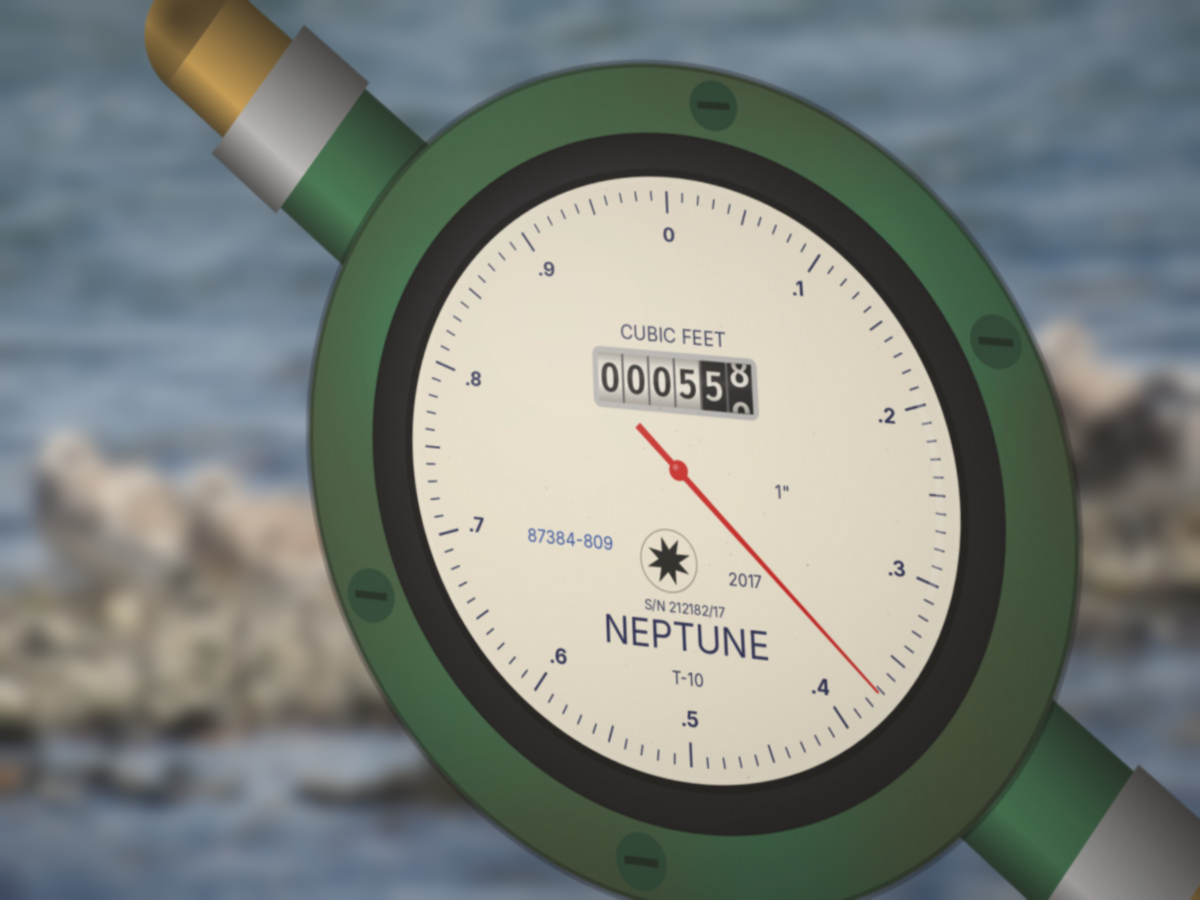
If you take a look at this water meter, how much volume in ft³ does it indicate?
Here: 558.37 ft³
